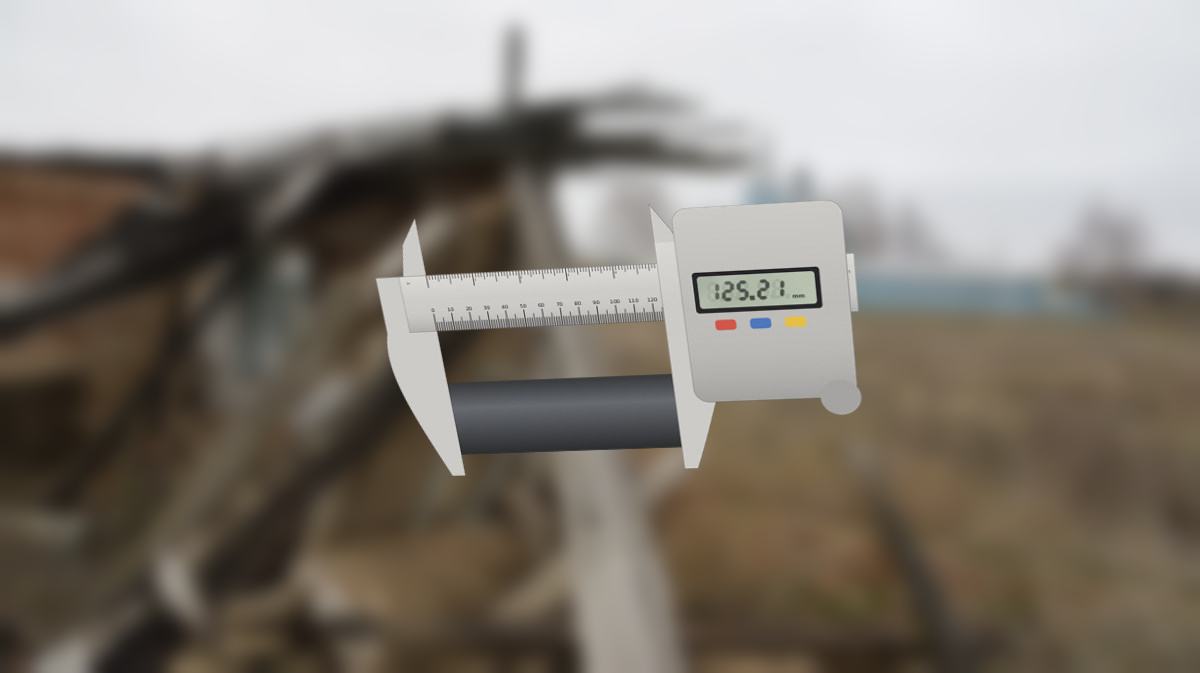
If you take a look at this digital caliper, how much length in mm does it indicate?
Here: 125.21 mm
